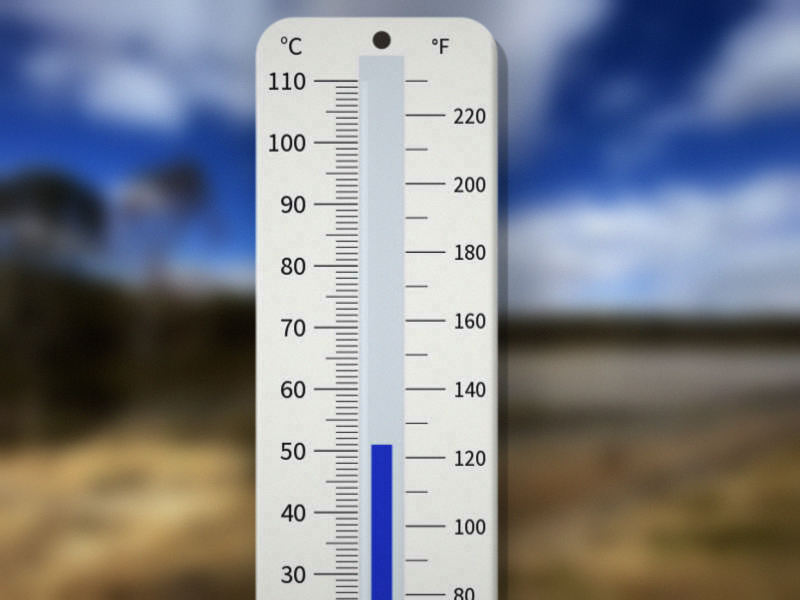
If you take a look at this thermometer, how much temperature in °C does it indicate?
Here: 51 °C
